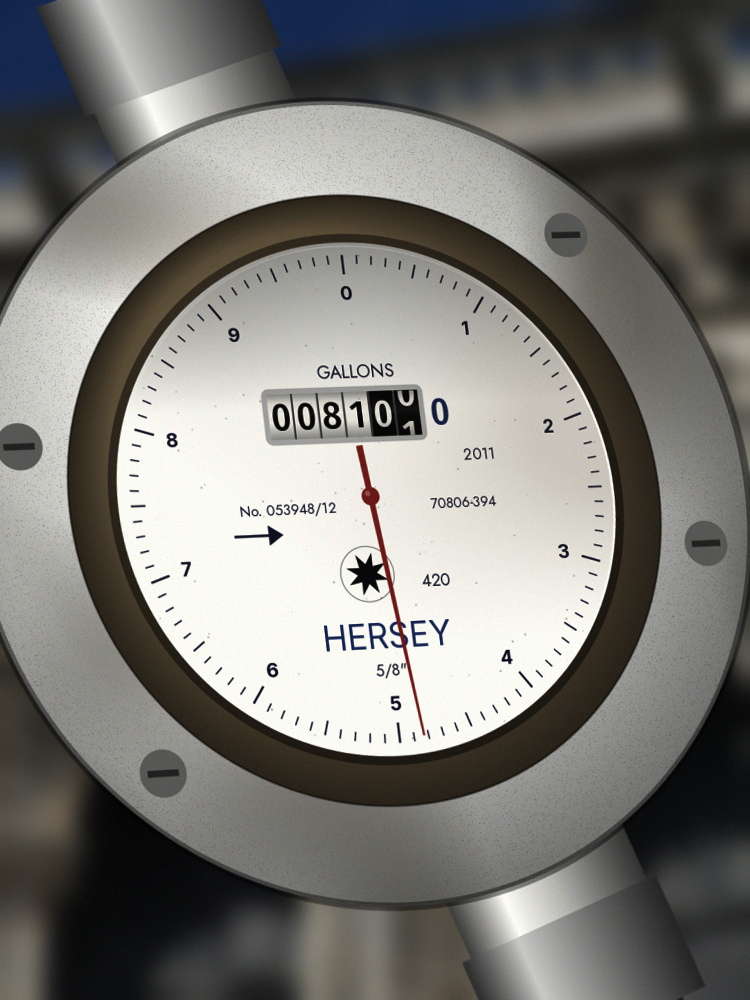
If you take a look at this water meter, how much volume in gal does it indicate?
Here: 81004.8 gal
